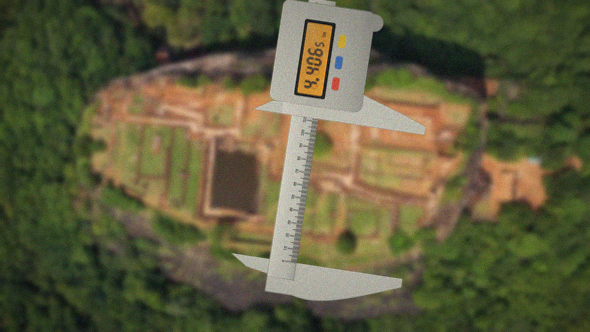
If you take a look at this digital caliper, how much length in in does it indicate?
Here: 4.4065 in
